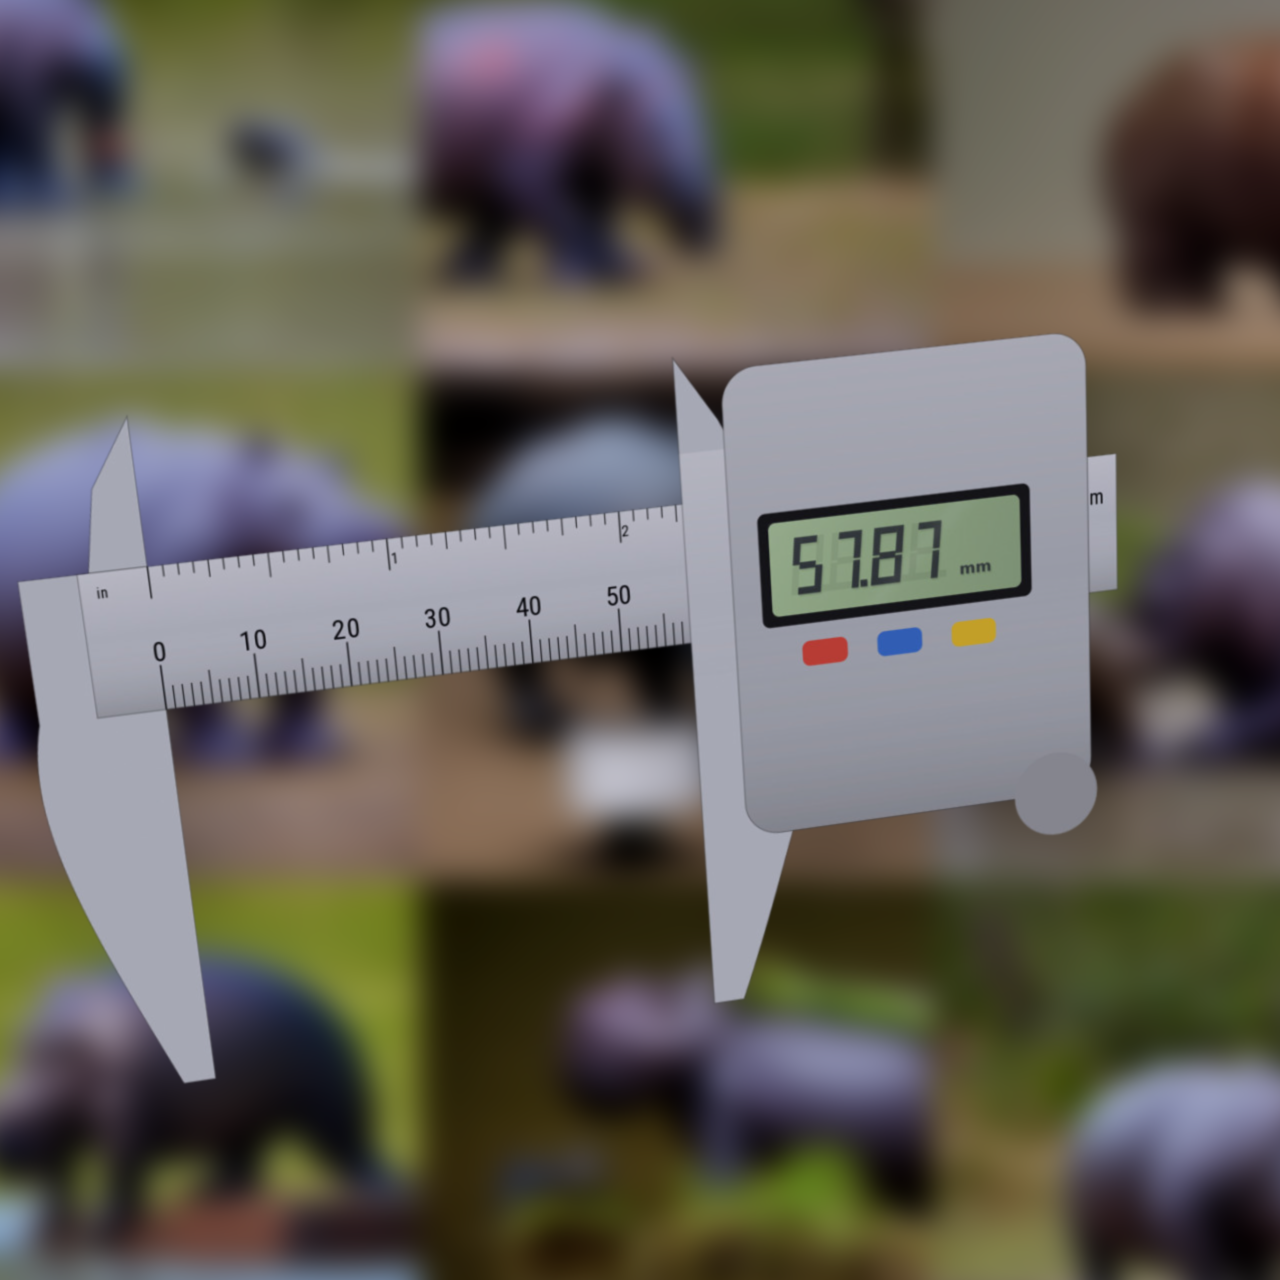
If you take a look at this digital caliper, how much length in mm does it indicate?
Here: 57.87 mm
